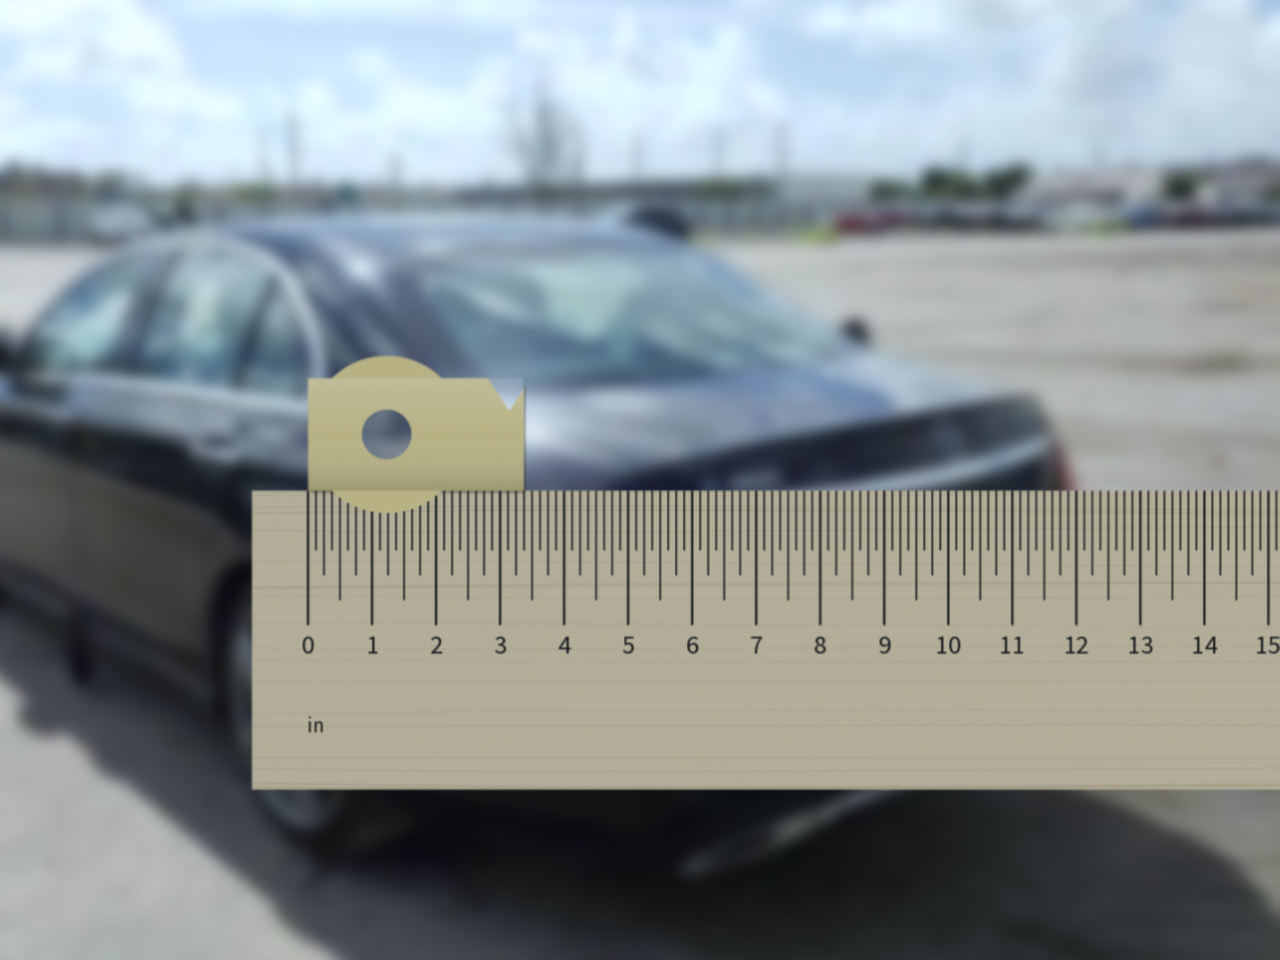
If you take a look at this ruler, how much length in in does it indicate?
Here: 3.375 in
